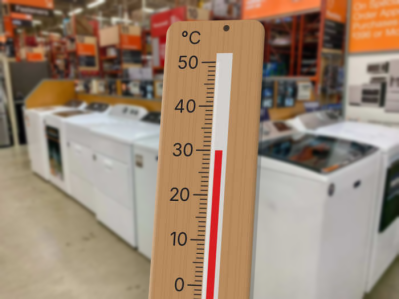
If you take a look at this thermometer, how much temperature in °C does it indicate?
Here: 30 °C
